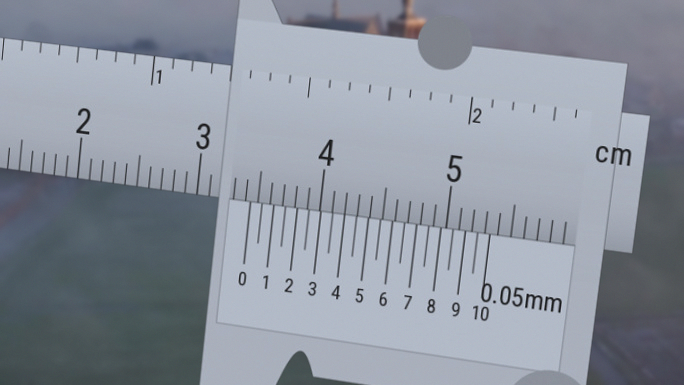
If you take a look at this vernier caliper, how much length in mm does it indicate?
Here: 34.4 mm
